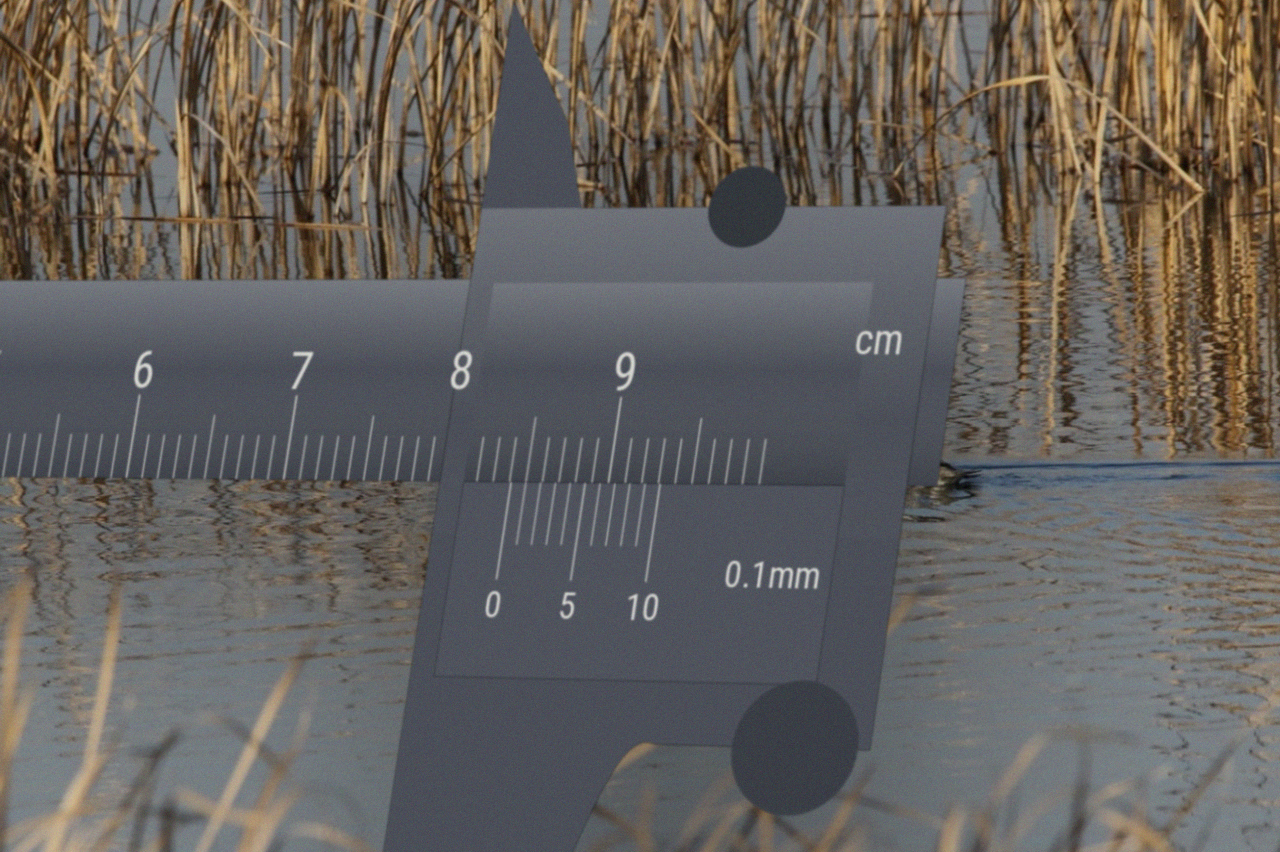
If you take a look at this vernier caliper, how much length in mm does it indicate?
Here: 84.1 mm
